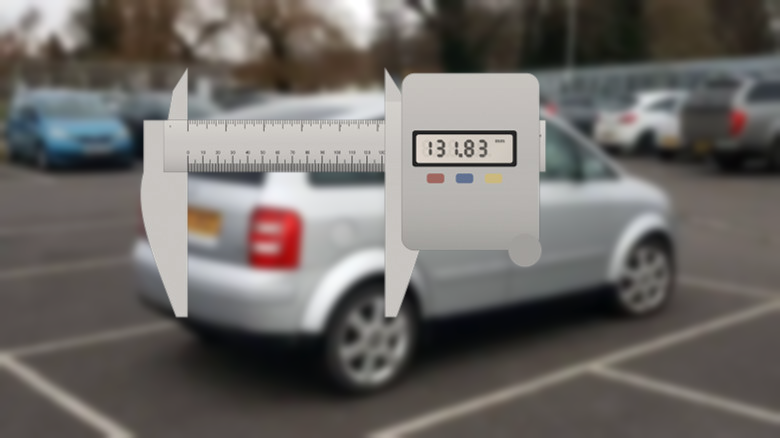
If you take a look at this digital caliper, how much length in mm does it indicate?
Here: 131.83 mm
